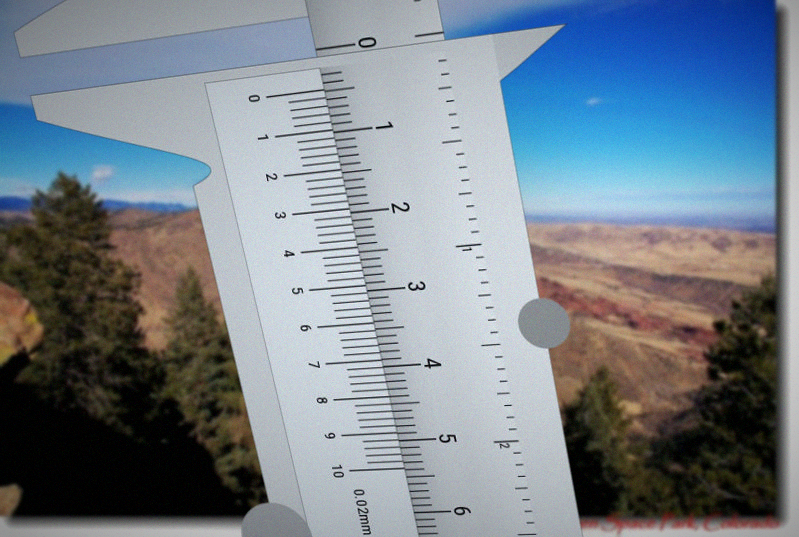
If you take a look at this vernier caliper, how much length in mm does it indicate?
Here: 4.8 mm
